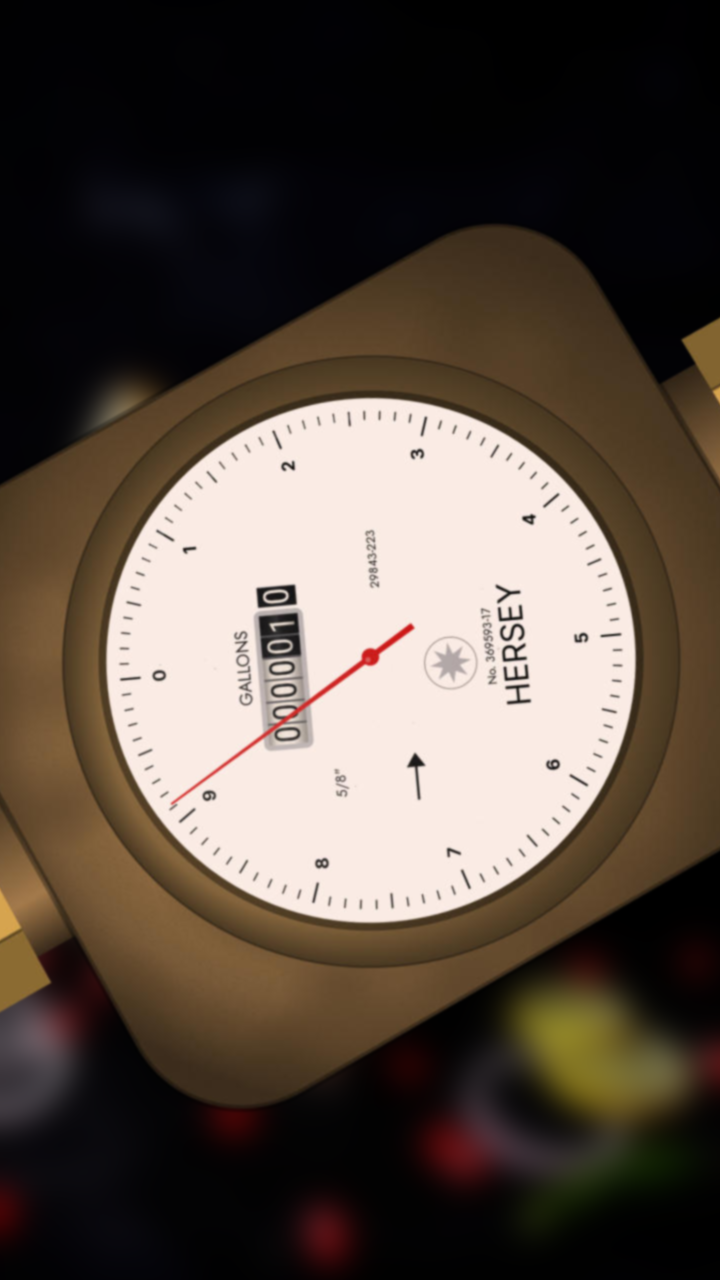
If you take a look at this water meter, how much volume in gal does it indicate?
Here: 9.1 gal
